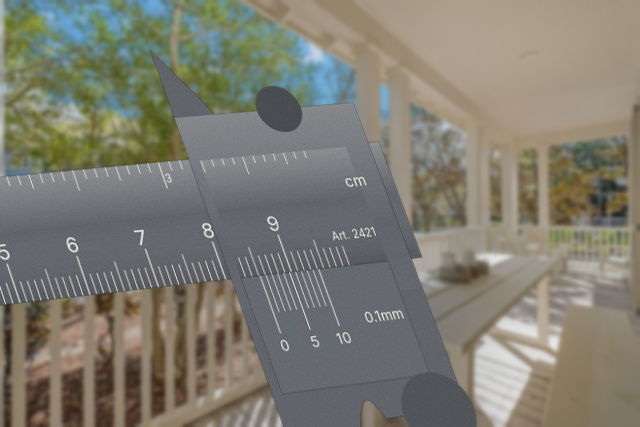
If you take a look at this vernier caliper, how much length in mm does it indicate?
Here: 85.2 mm
